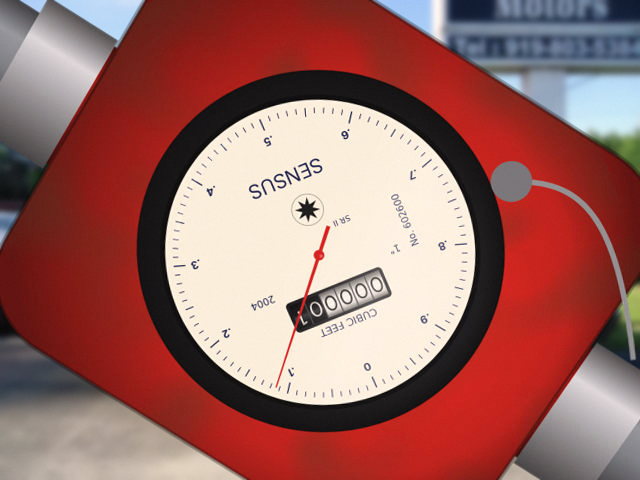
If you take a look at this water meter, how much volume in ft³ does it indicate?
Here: 1.11 ft³
